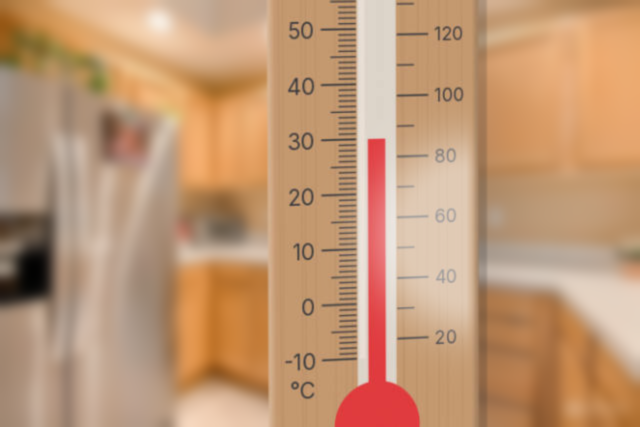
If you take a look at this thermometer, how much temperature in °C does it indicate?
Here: 30 °C
